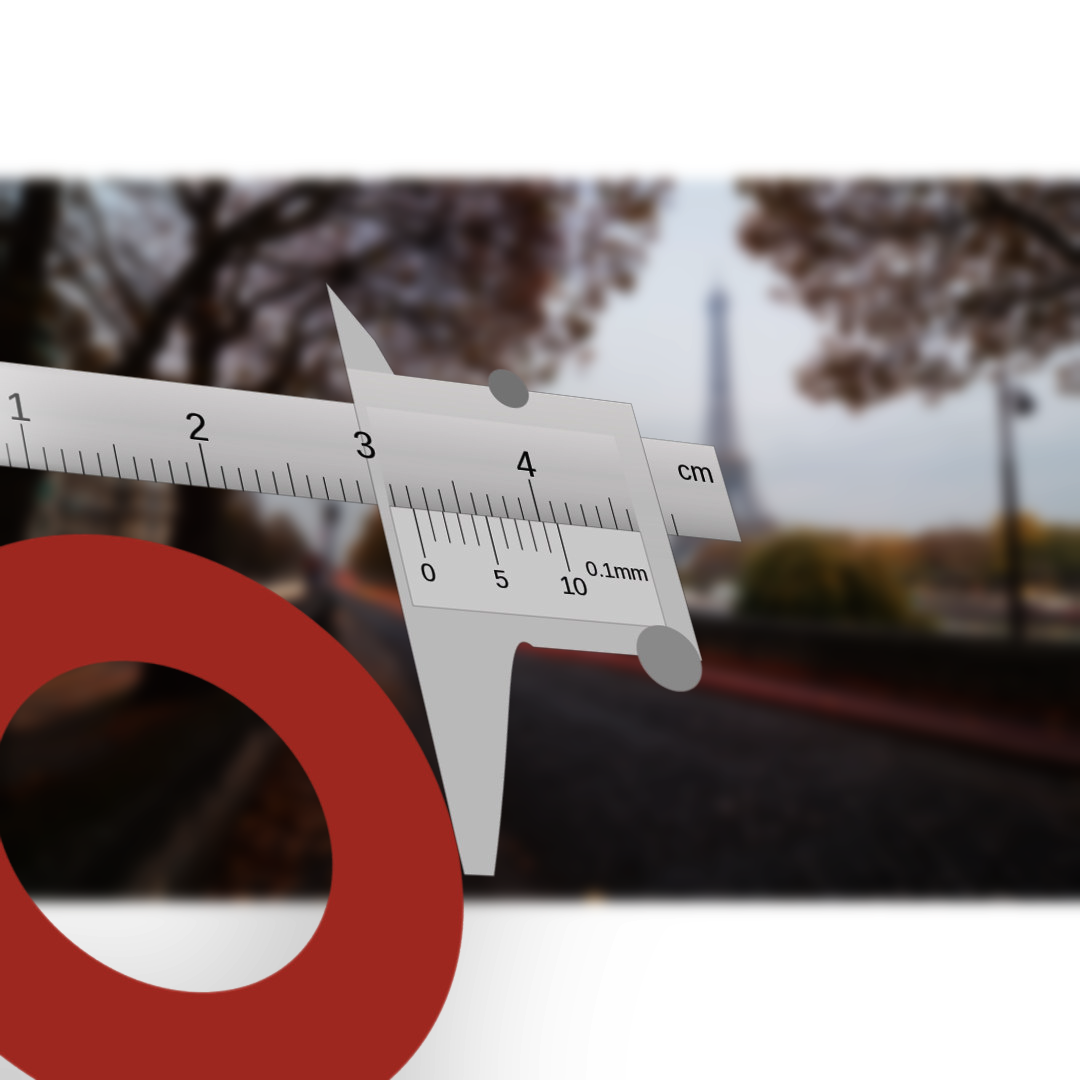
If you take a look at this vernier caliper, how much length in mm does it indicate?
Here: 32.1 mm
